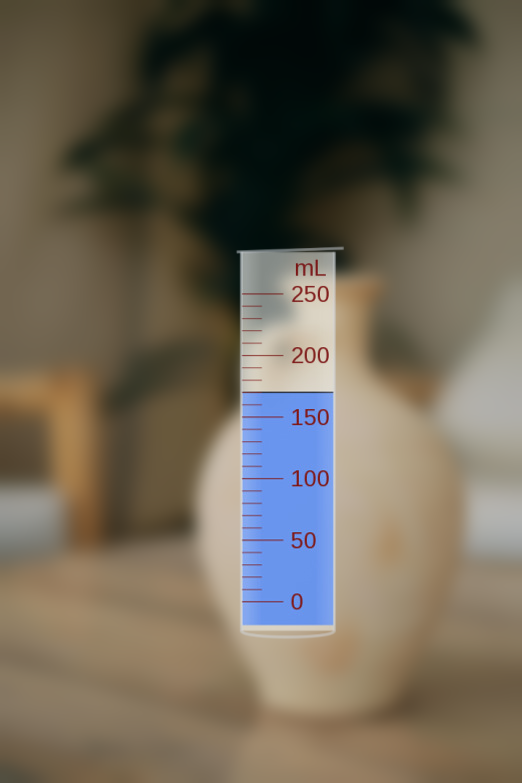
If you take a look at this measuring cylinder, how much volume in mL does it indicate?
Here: 170 mL
